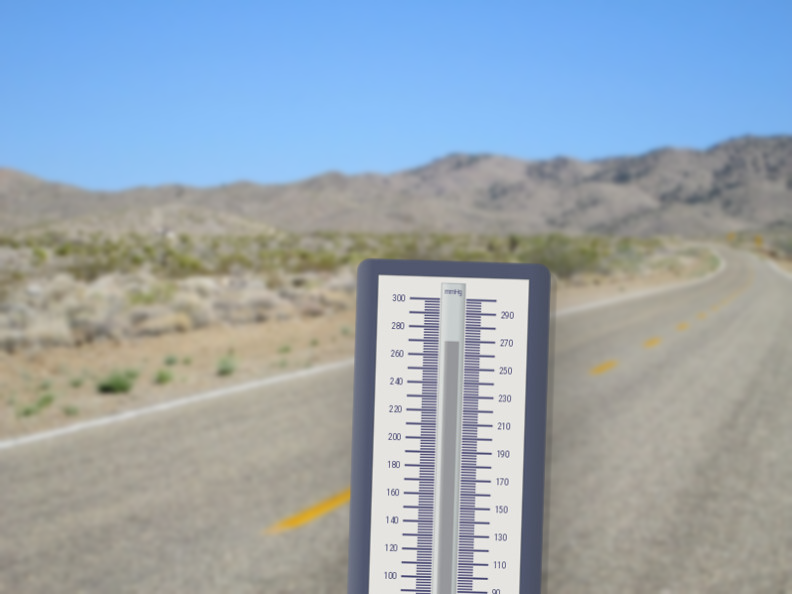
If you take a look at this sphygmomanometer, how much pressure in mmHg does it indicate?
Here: 270 mmHg
